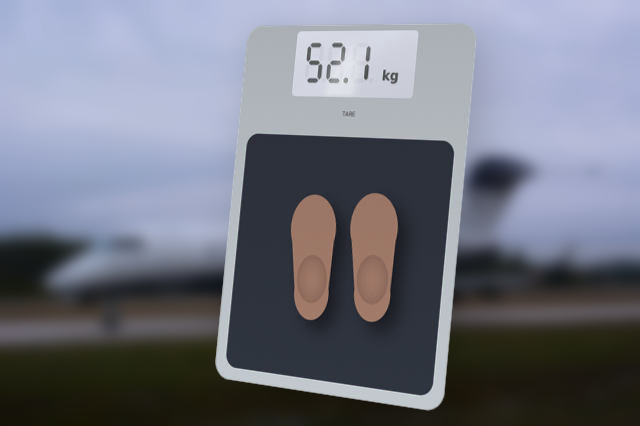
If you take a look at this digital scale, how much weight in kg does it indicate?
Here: 52.1 kg
